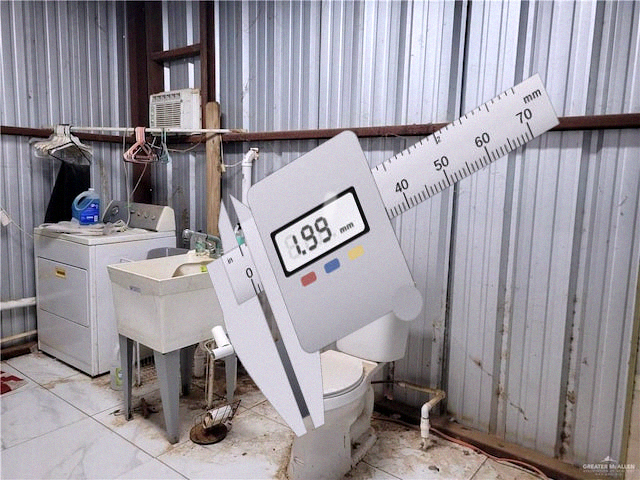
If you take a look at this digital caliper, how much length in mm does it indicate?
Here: 1.99 mm
